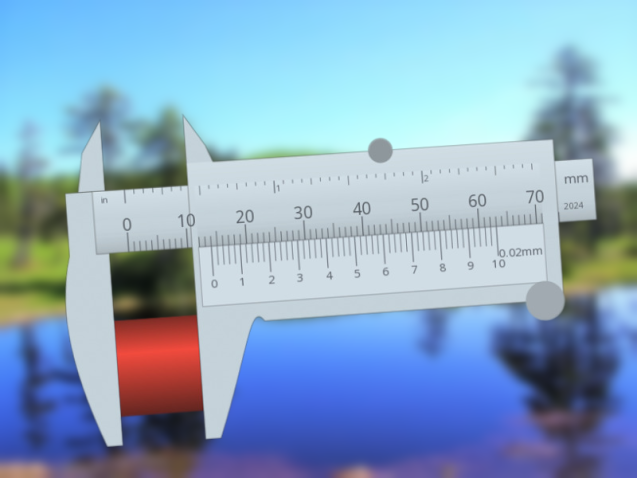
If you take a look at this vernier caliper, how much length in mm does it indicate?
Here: 14.0 mm
